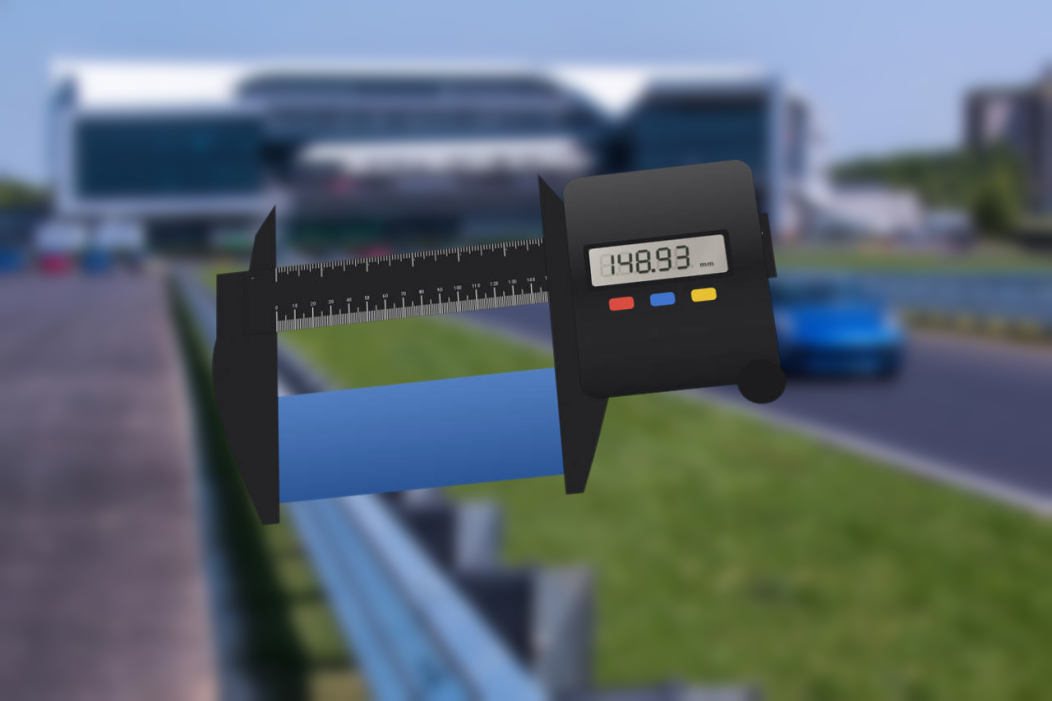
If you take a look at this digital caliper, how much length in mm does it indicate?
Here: 148.93 mm
